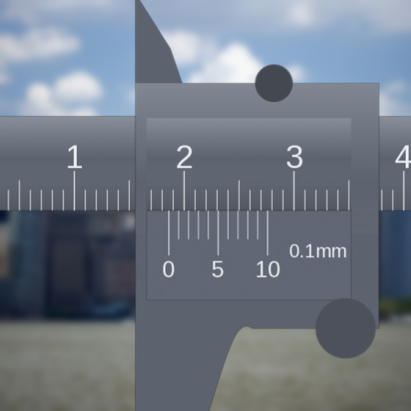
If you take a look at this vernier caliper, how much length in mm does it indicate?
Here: 18.6 mm
